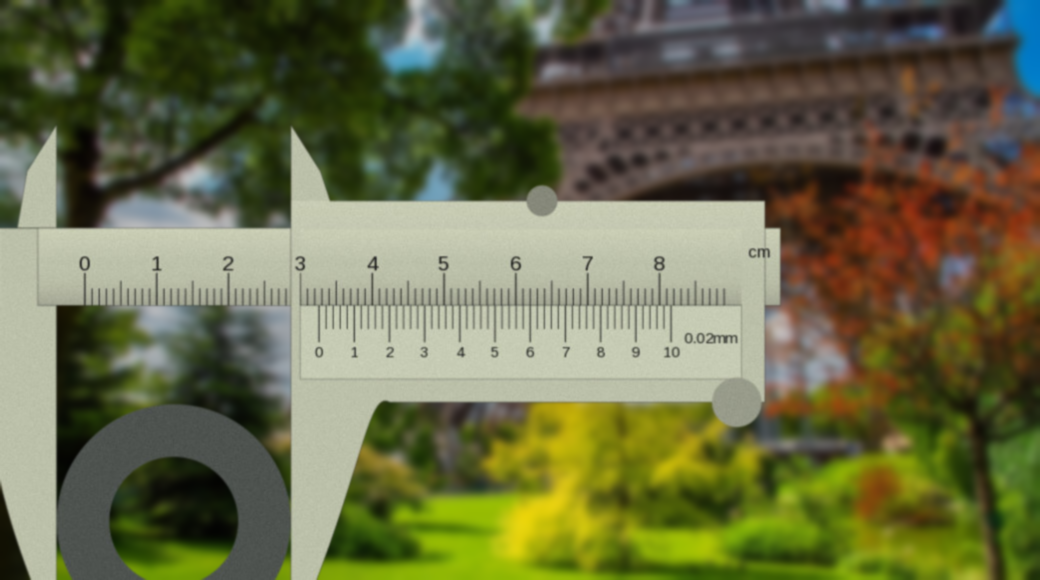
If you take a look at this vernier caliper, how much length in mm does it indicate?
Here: 32.6 mm
